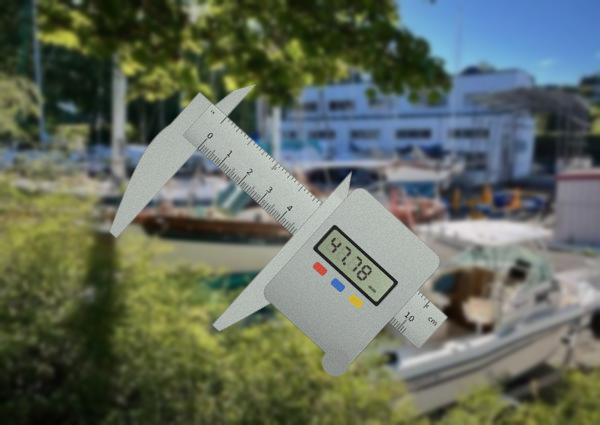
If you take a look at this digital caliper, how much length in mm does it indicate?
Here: 47.78 mm
